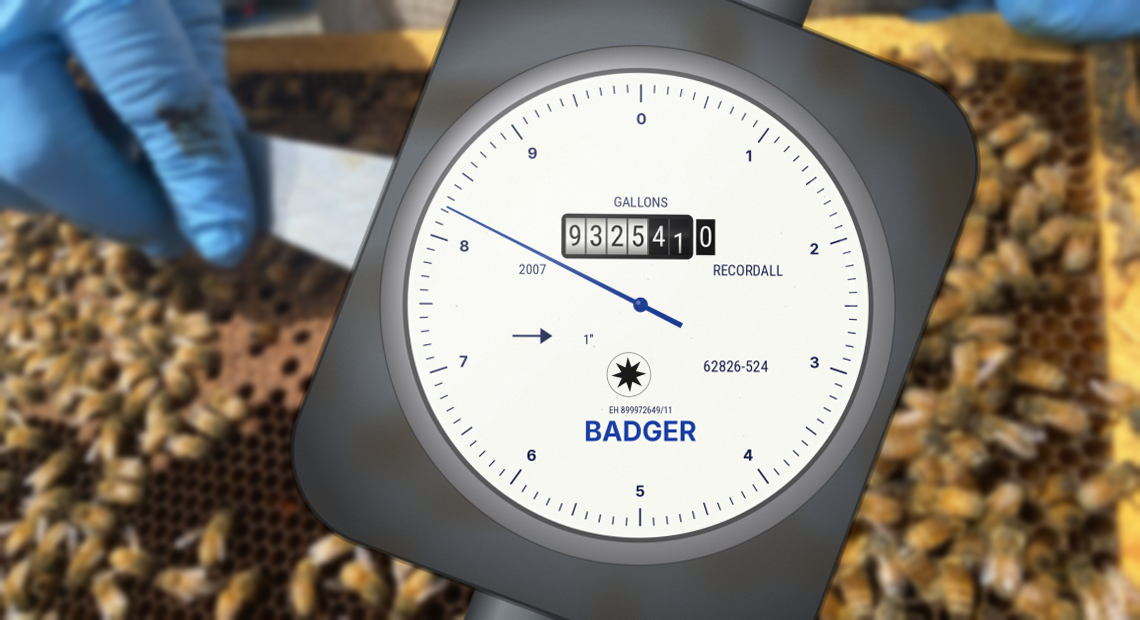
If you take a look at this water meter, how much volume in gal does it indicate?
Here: 9325408.2 gal
